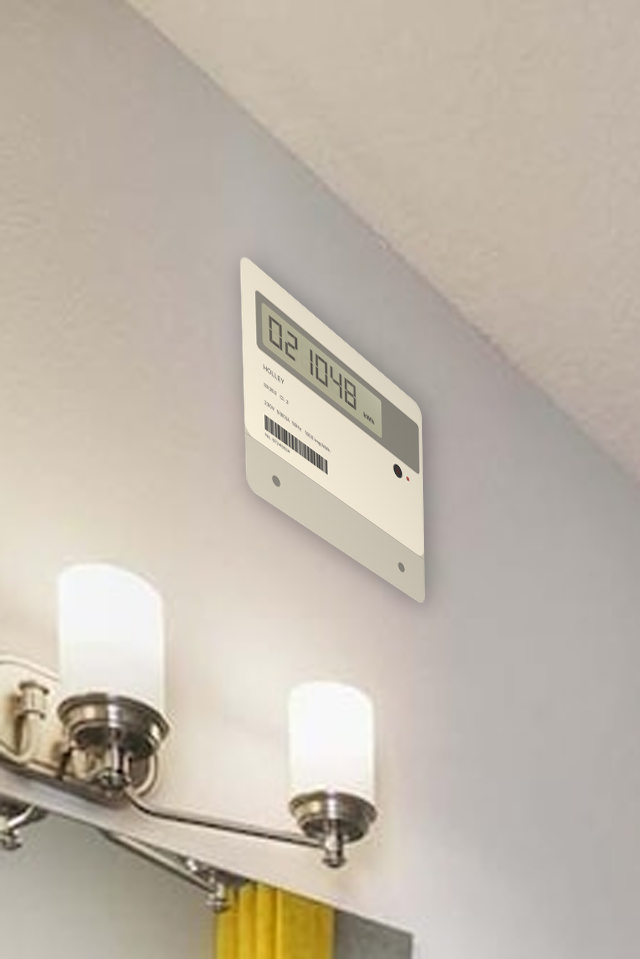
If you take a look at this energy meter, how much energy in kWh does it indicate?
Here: 21048 kWh
